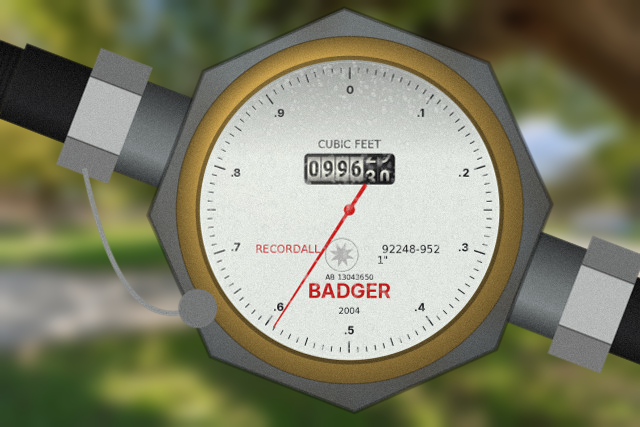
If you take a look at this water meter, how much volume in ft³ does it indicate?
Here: 99629.59 ft³
